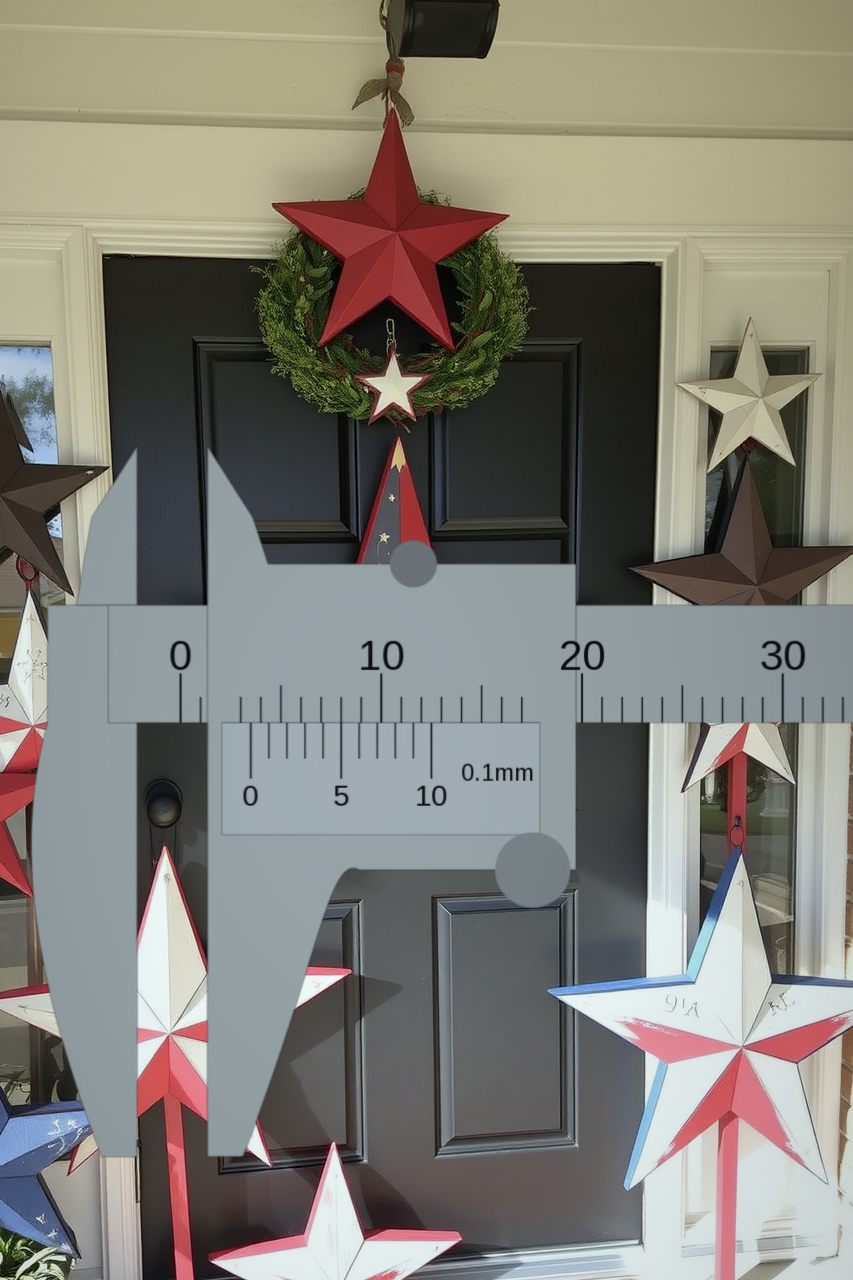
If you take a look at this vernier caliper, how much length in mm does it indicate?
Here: 3.5 mm
